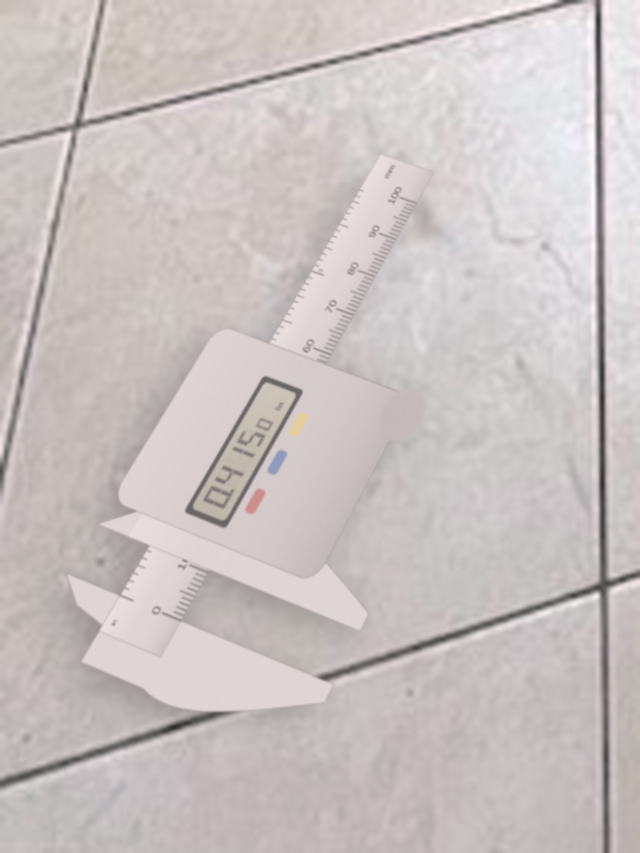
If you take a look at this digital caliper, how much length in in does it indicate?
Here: 0.4150 in
